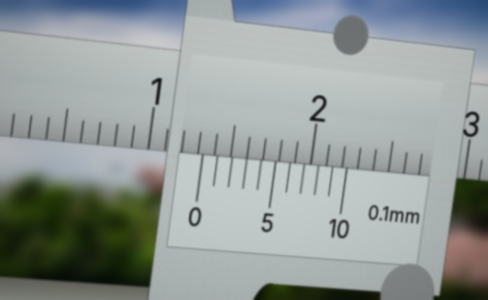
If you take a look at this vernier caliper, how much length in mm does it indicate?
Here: 13.3 mm
